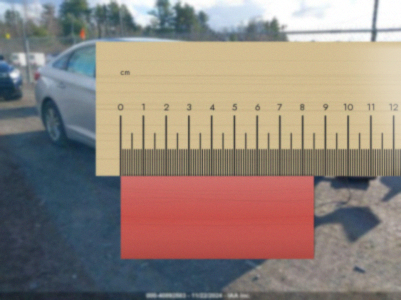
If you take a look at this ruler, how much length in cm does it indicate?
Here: 8.5 cm
